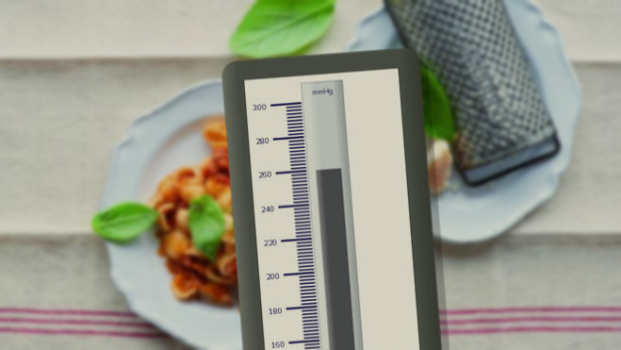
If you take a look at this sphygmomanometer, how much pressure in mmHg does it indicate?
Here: 260 mmHg
